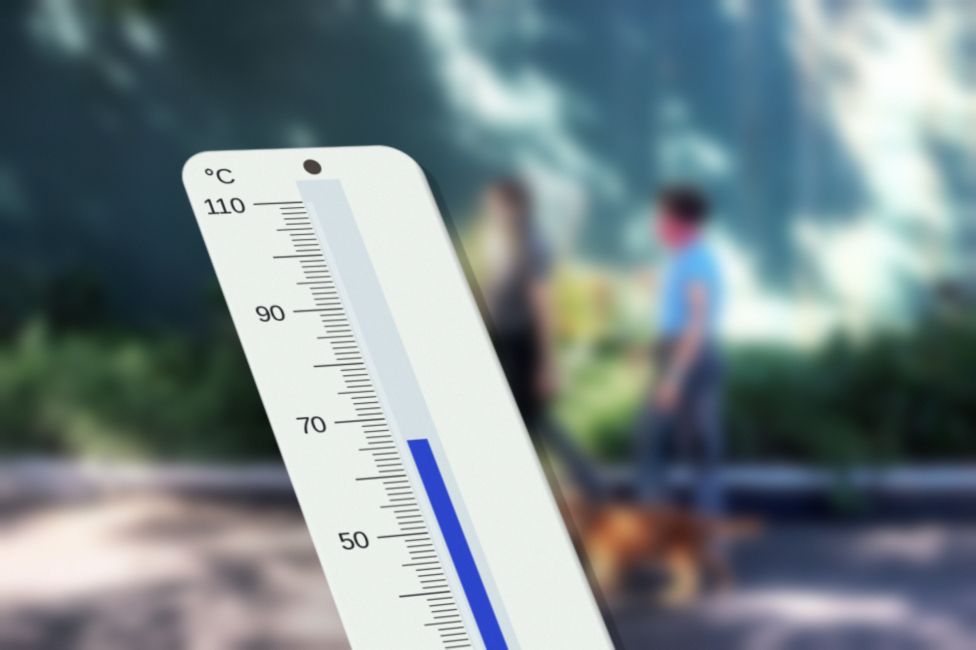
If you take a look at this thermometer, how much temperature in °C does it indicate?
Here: 66 °C
